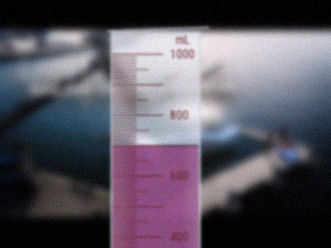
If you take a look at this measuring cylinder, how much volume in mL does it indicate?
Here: 700 mL
